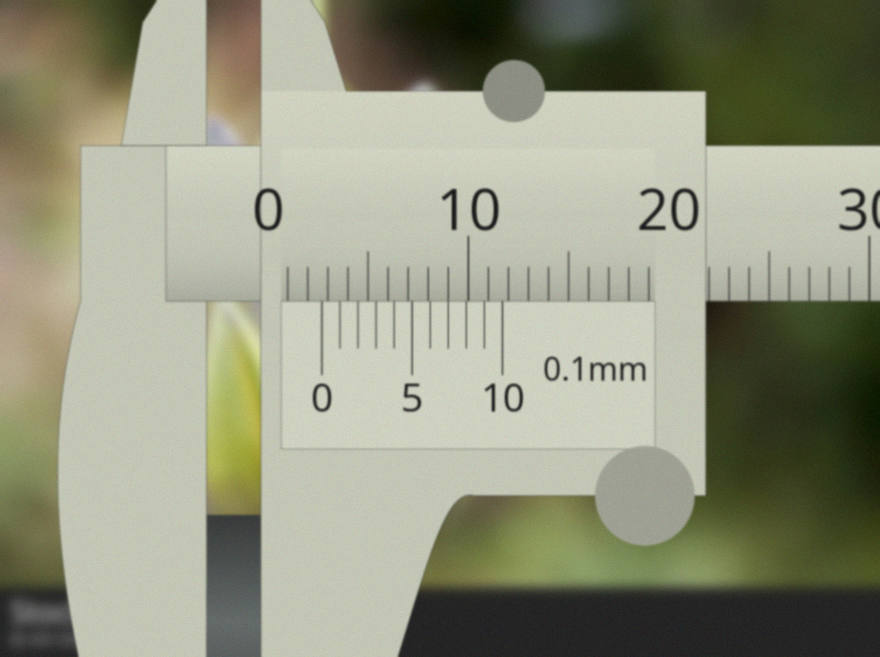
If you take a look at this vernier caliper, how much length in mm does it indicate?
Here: 2.7 mm
